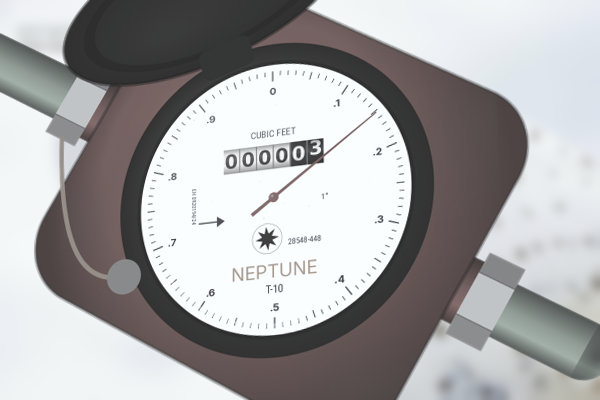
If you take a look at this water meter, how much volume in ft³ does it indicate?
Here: 3.15 ft³
